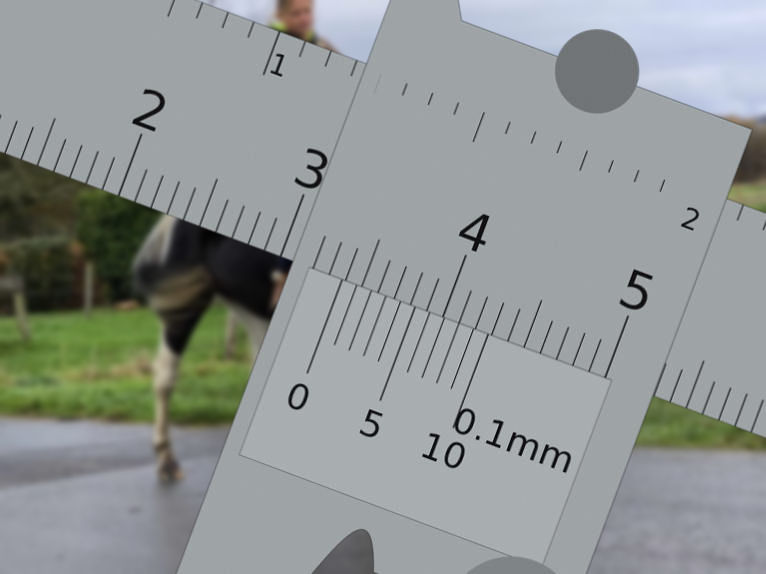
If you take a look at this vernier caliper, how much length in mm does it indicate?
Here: 33.8 mm
